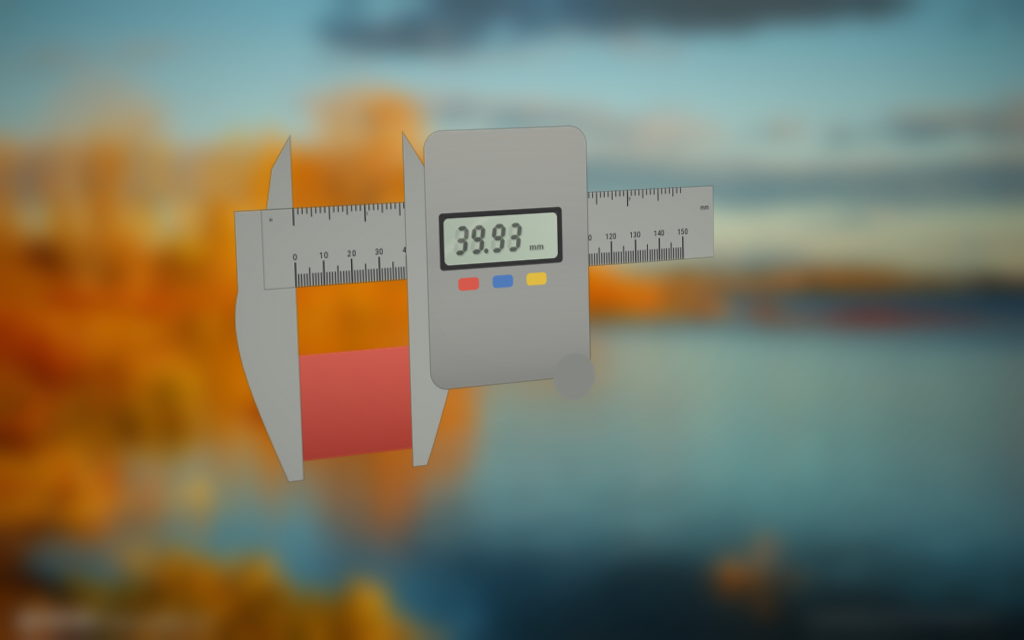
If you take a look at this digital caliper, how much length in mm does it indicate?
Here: 39.93 mm
